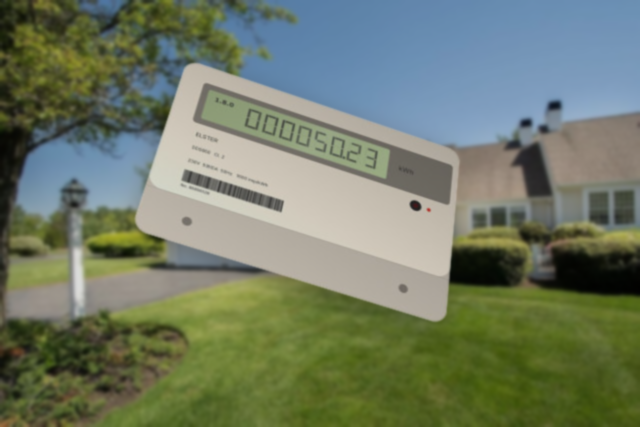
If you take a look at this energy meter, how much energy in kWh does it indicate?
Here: 50.23 kWh
